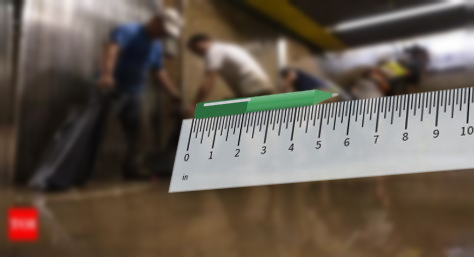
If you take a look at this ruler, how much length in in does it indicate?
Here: 5.5 in
